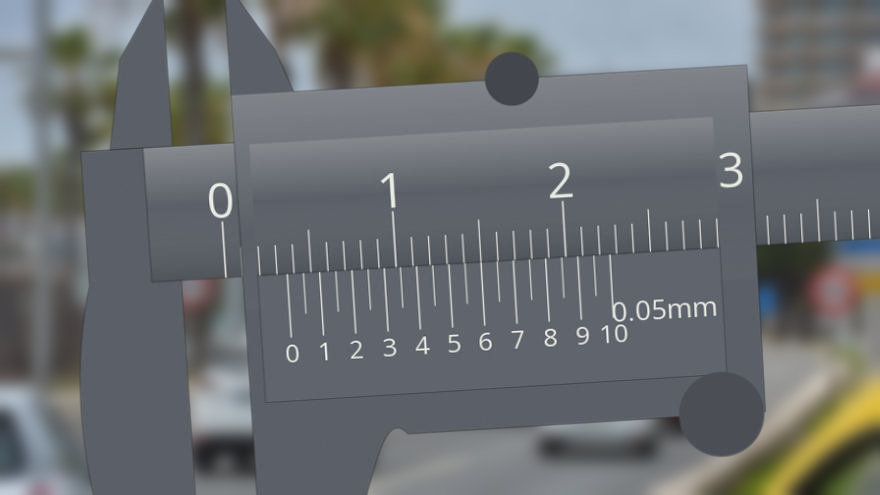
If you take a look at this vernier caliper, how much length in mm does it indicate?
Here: 3.6 mm
